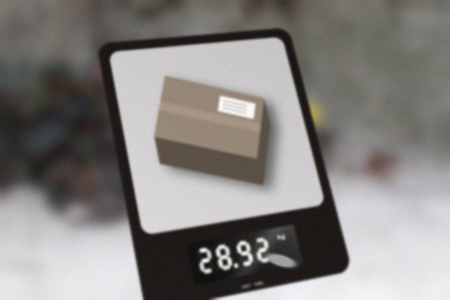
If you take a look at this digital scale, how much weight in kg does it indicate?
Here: 28.92 kg
